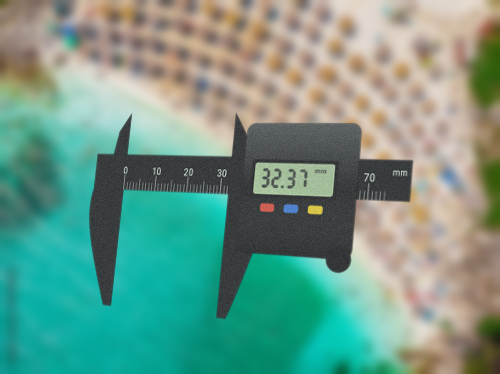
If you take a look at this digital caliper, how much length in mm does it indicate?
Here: 32.37 mm
